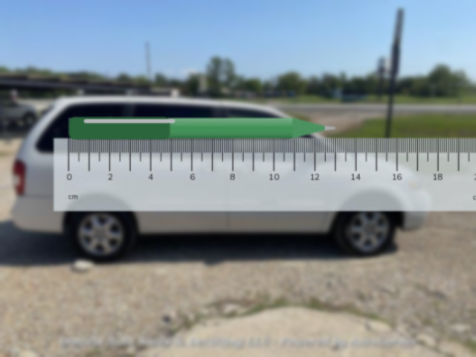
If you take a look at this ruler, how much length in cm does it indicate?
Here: 13 cm
